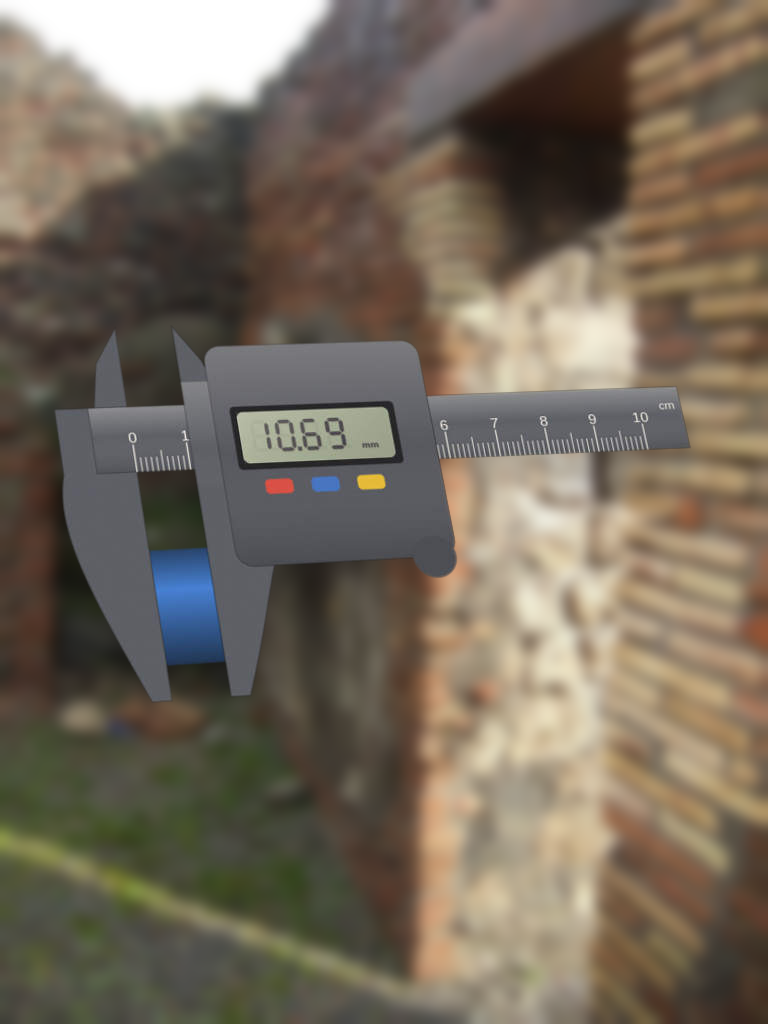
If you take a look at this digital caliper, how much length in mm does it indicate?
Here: 10.69 mm
